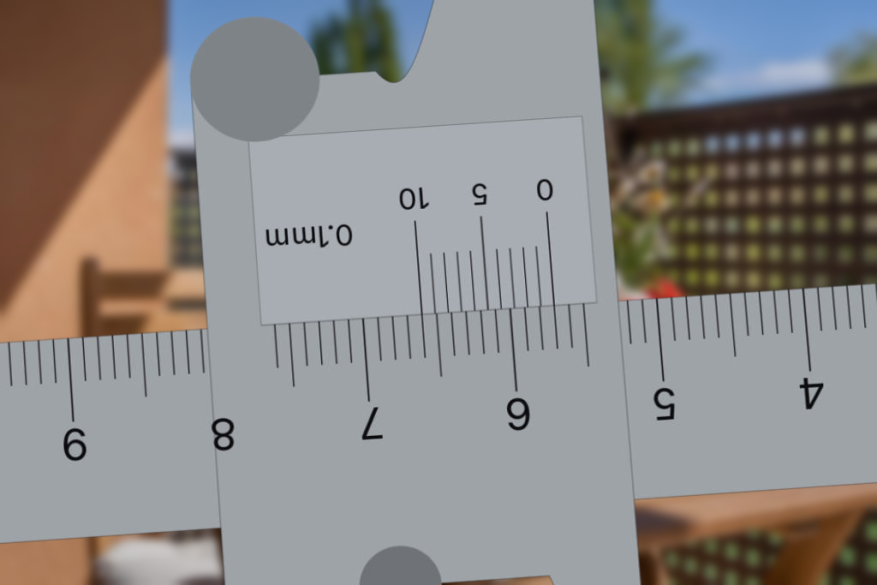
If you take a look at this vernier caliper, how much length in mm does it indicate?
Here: 57.0 mm
